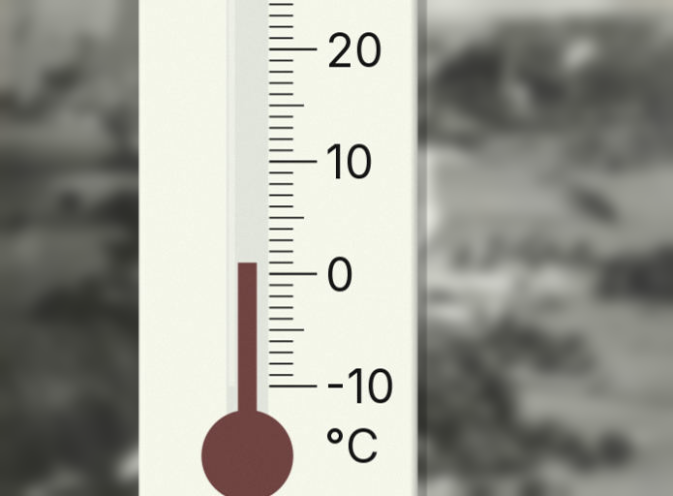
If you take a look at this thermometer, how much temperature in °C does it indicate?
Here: 1 °C
